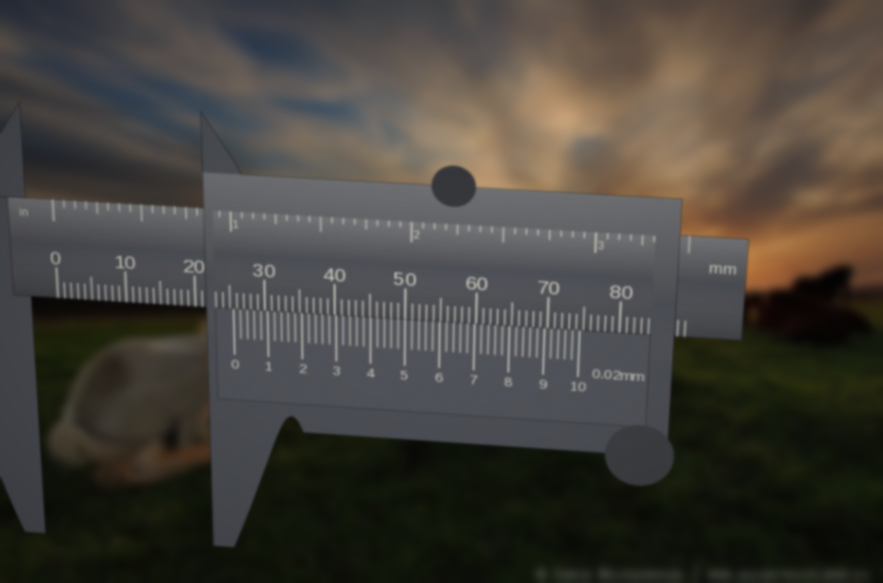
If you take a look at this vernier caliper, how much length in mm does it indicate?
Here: 25.5 mm
